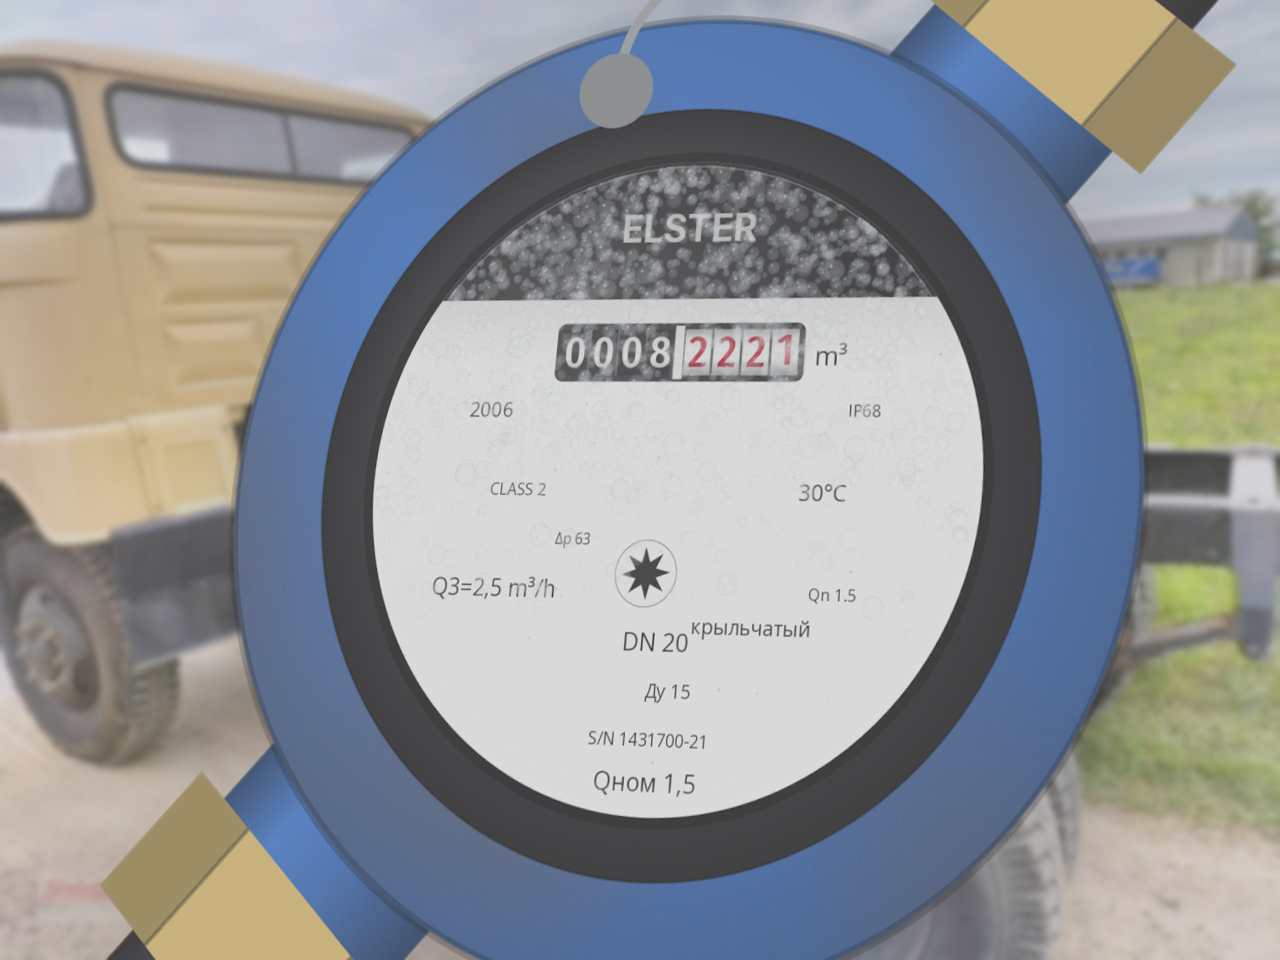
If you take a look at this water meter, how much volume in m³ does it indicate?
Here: 8.2221 m³
